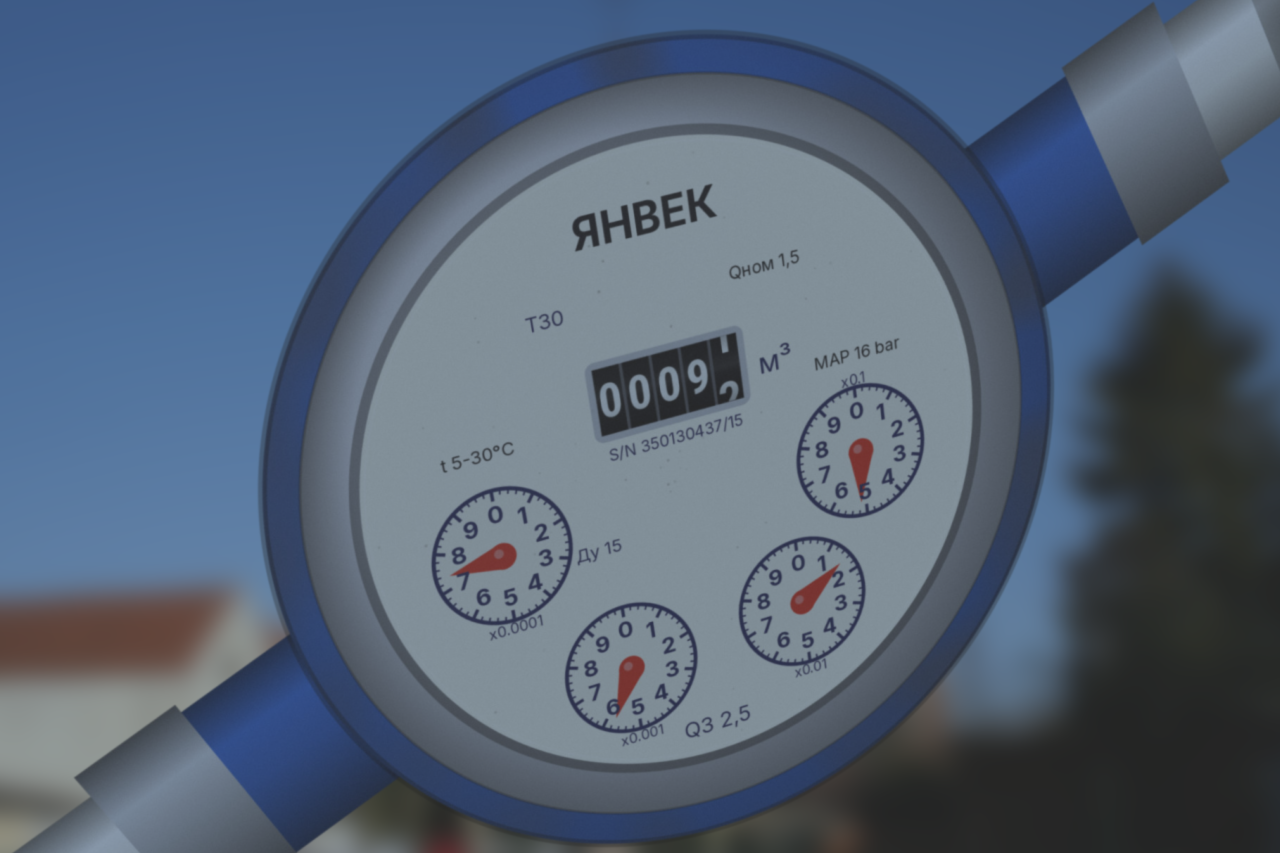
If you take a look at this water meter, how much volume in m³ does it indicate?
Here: 91.5157 m³
